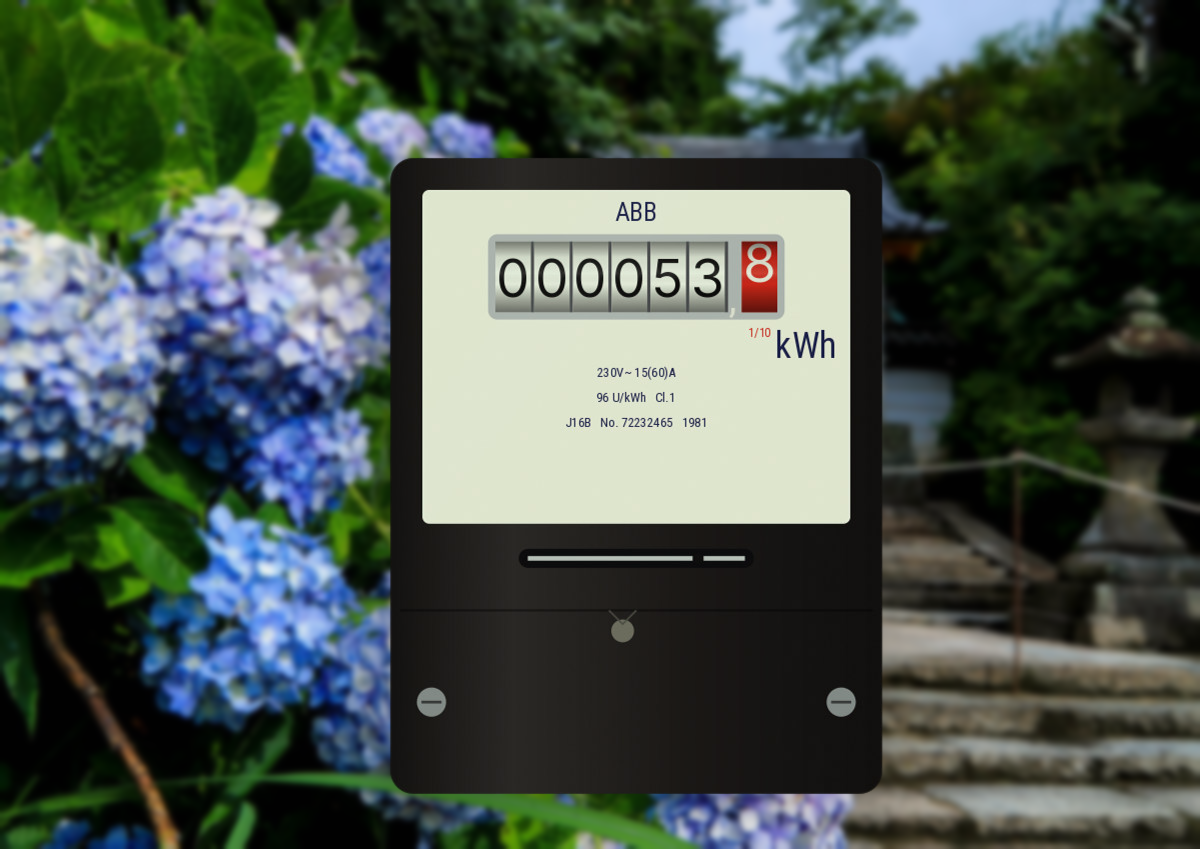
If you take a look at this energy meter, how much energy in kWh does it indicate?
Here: 53.8 kWh
